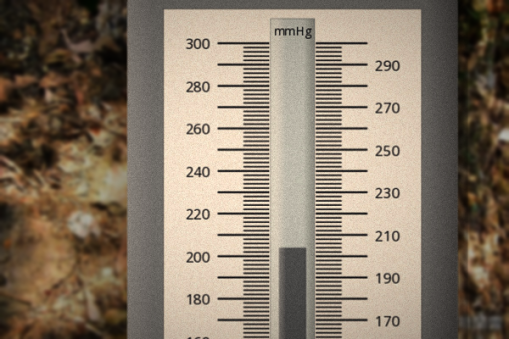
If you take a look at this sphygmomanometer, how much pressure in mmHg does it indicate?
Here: 204 mmHg
